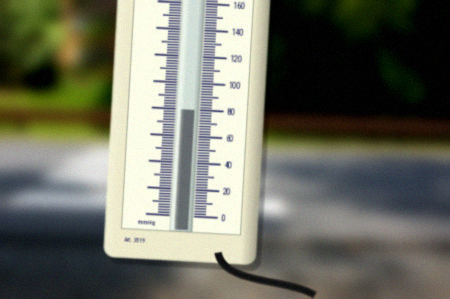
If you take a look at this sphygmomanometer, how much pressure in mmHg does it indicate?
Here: 80 mmHg
